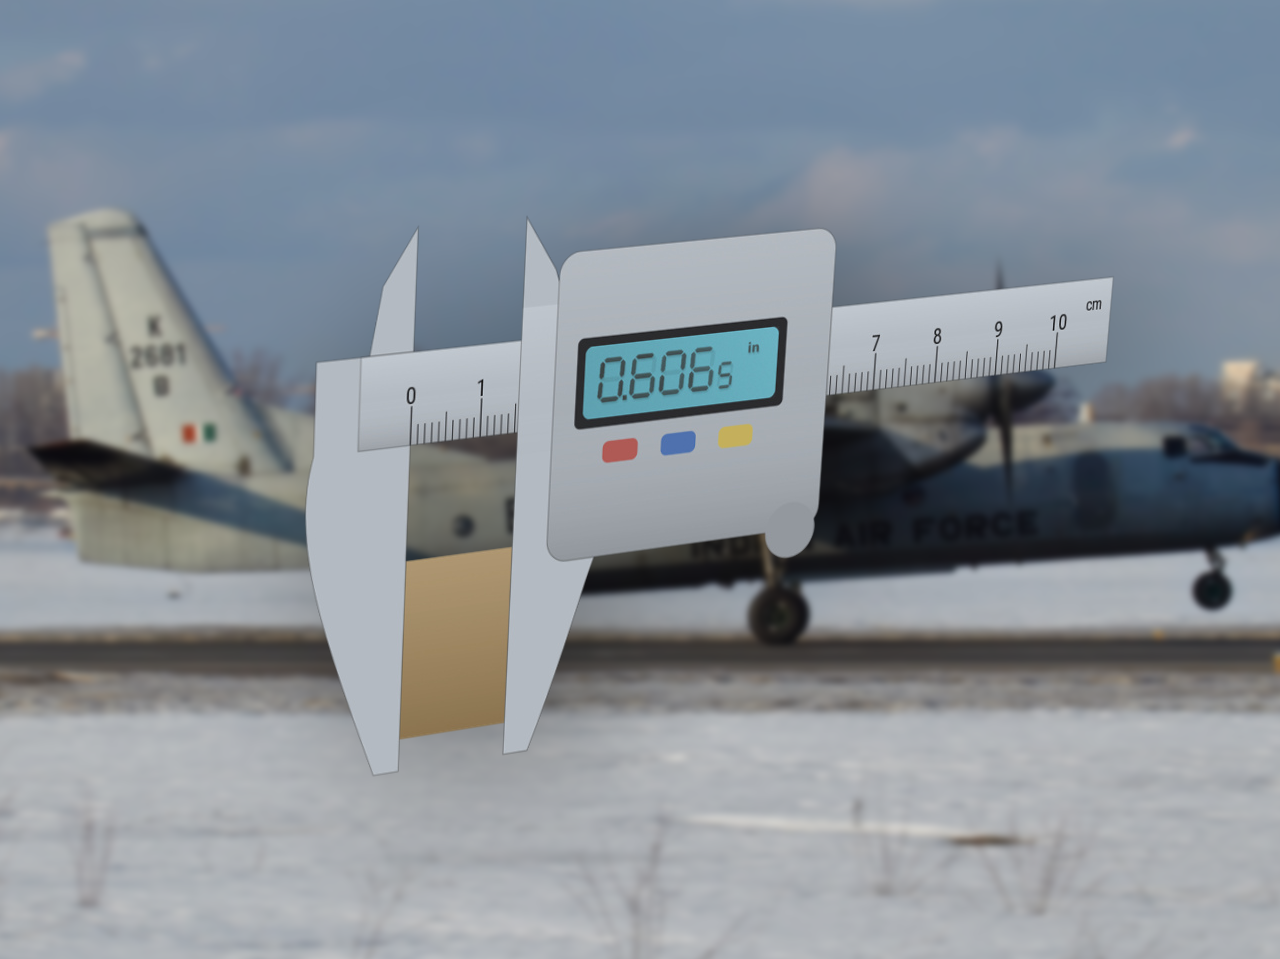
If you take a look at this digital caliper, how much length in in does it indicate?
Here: 0.6065 in
